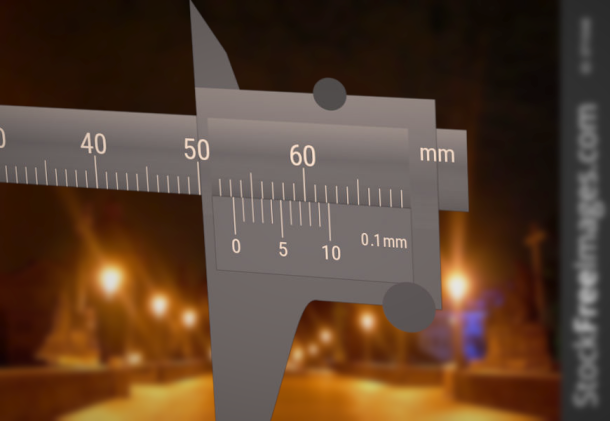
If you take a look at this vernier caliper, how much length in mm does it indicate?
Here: 53.2 mm
